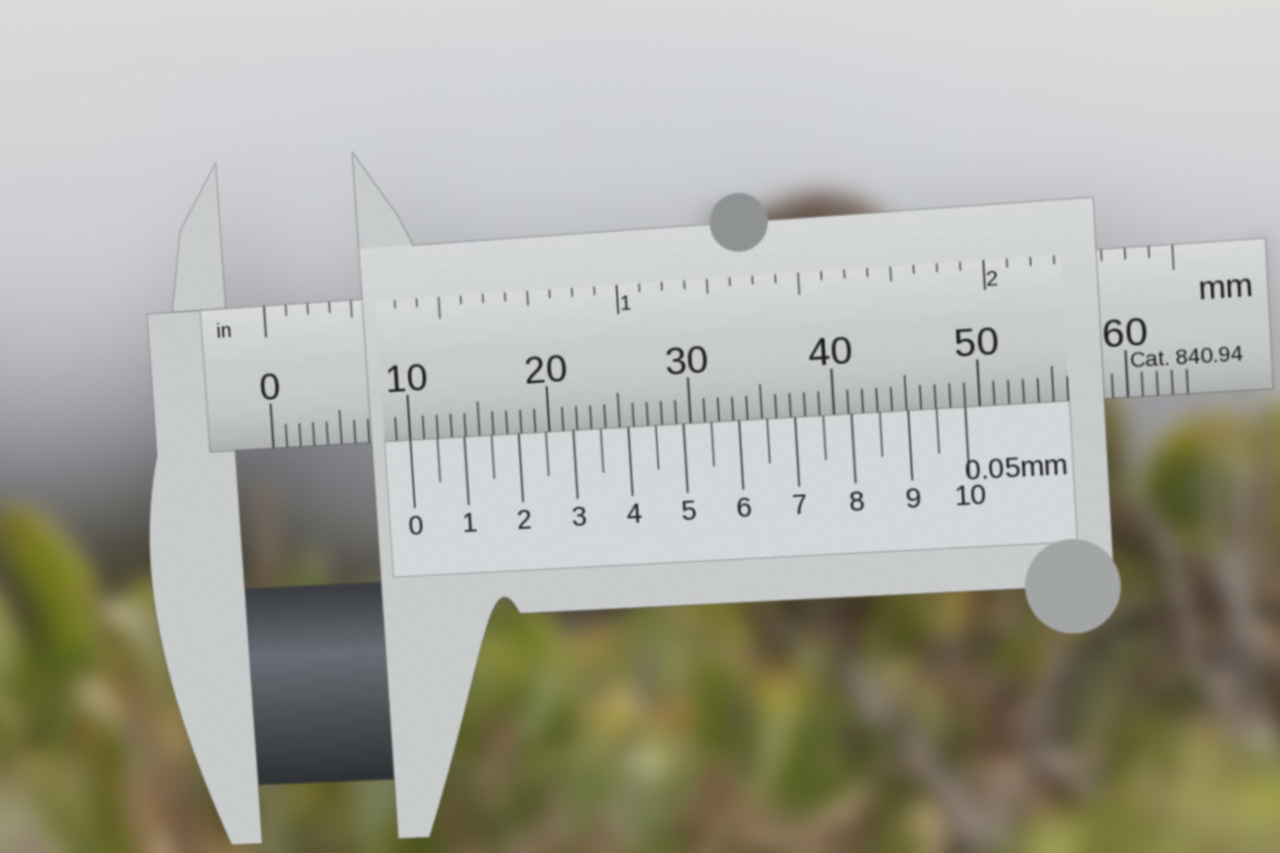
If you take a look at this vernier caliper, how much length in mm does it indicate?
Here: 10.0 mm
